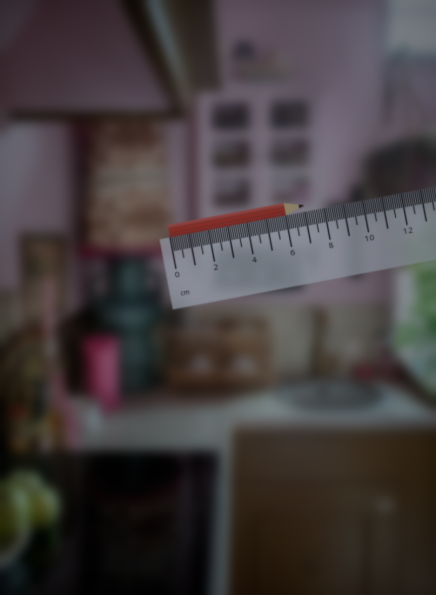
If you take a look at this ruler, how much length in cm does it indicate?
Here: 7 cm
